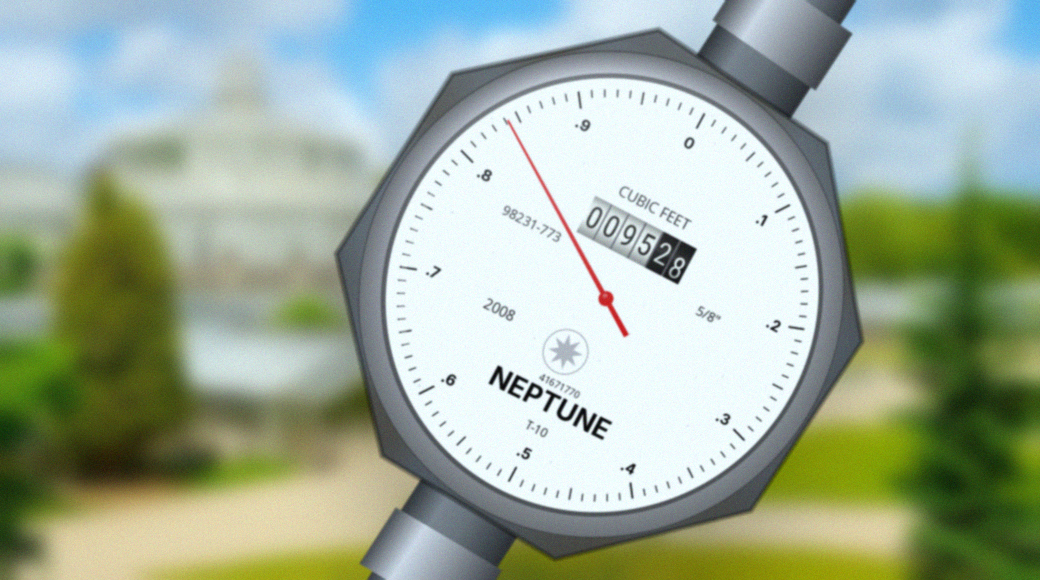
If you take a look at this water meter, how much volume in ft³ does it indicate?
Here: 9527.84 ft³
